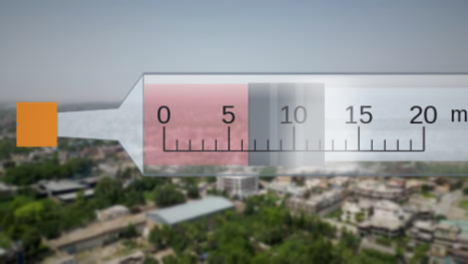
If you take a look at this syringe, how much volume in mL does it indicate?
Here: 6.5 mL
